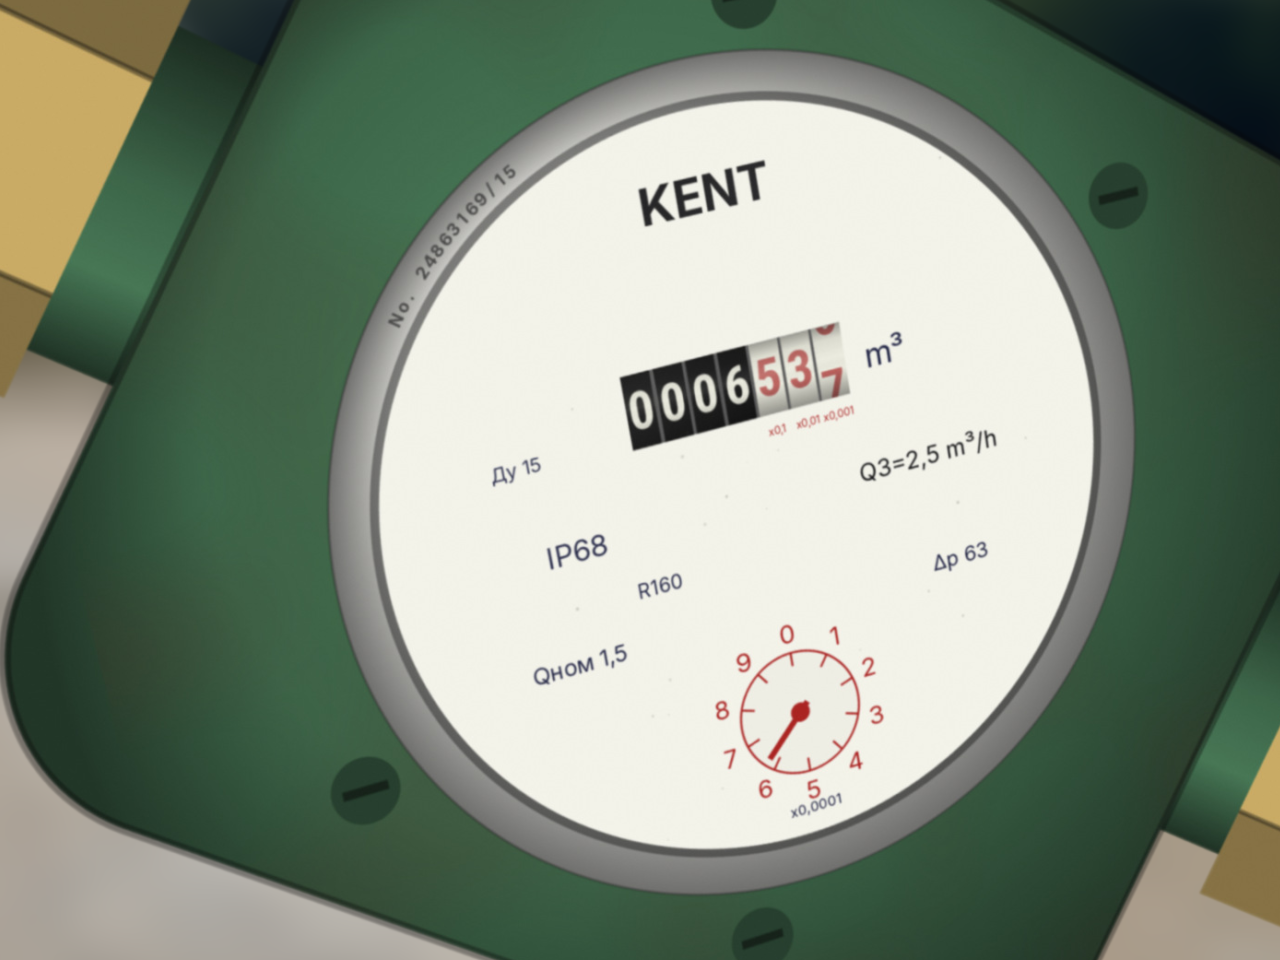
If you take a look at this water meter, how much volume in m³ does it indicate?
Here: 6.5366 m³
